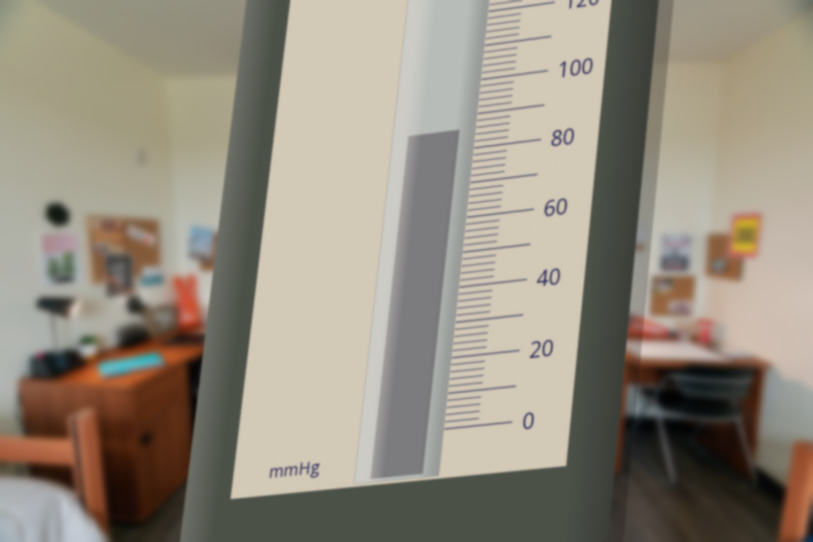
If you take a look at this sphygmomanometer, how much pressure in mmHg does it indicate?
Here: 86 mmHg
